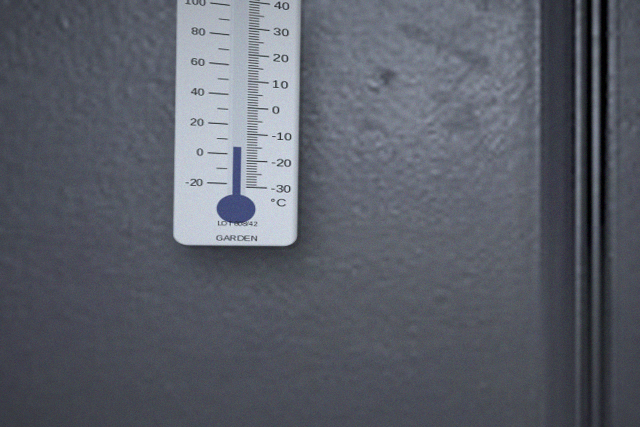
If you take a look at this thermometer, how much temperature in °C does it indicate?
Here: -15 °C
